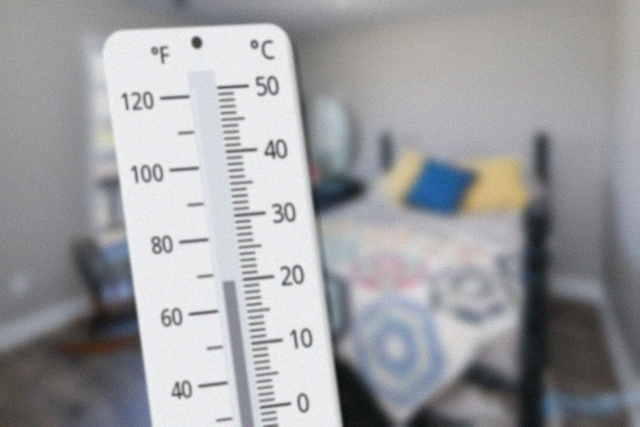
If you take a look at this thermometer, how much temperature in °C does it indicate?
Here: 20 °C
